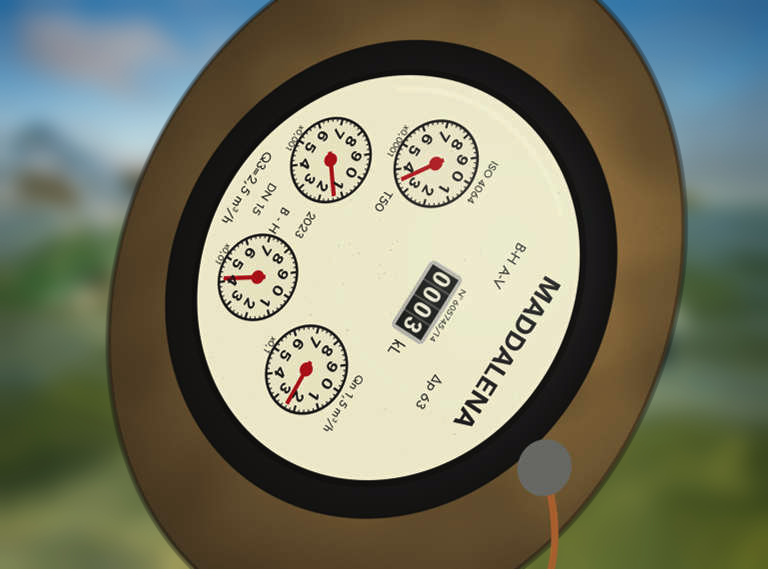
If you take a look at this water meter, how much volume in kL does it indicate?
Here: 3.2413 kL
